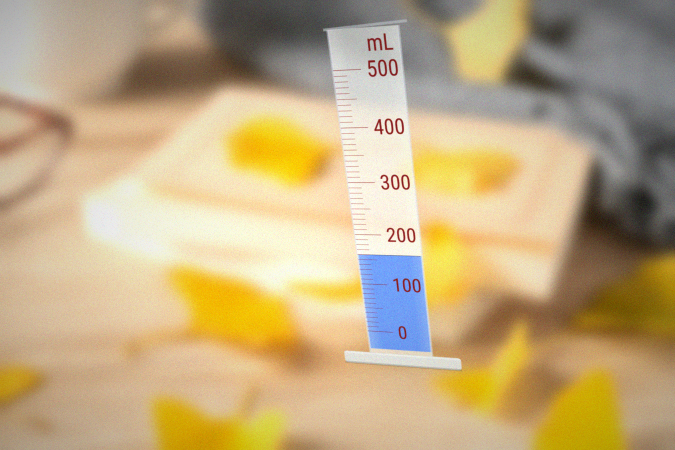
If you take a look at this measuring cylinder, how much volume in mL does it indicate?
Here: 160 mL
